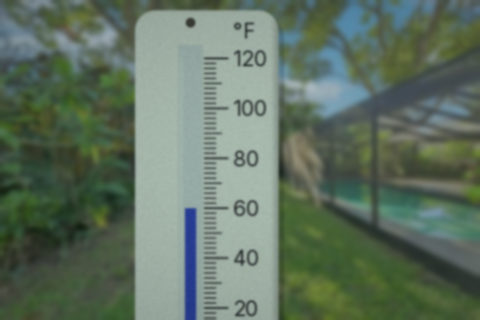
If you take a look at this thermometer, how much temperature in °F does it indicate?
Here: 60 °F
